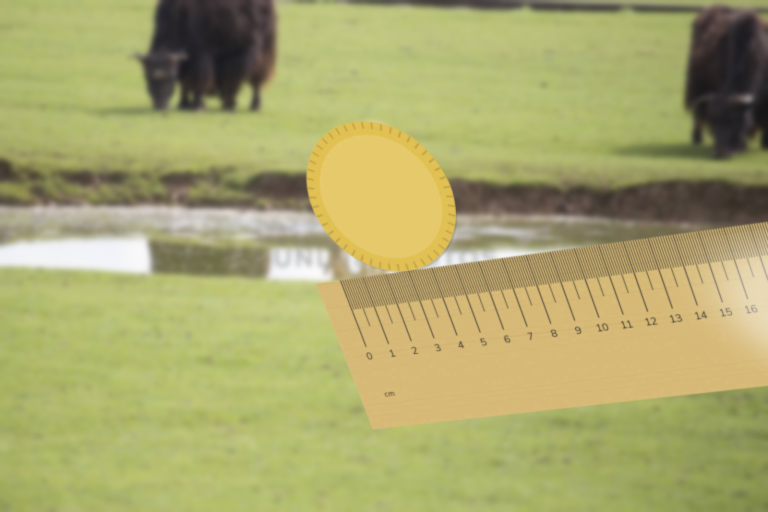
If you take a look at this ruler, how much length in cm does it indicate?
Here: 6 cm
